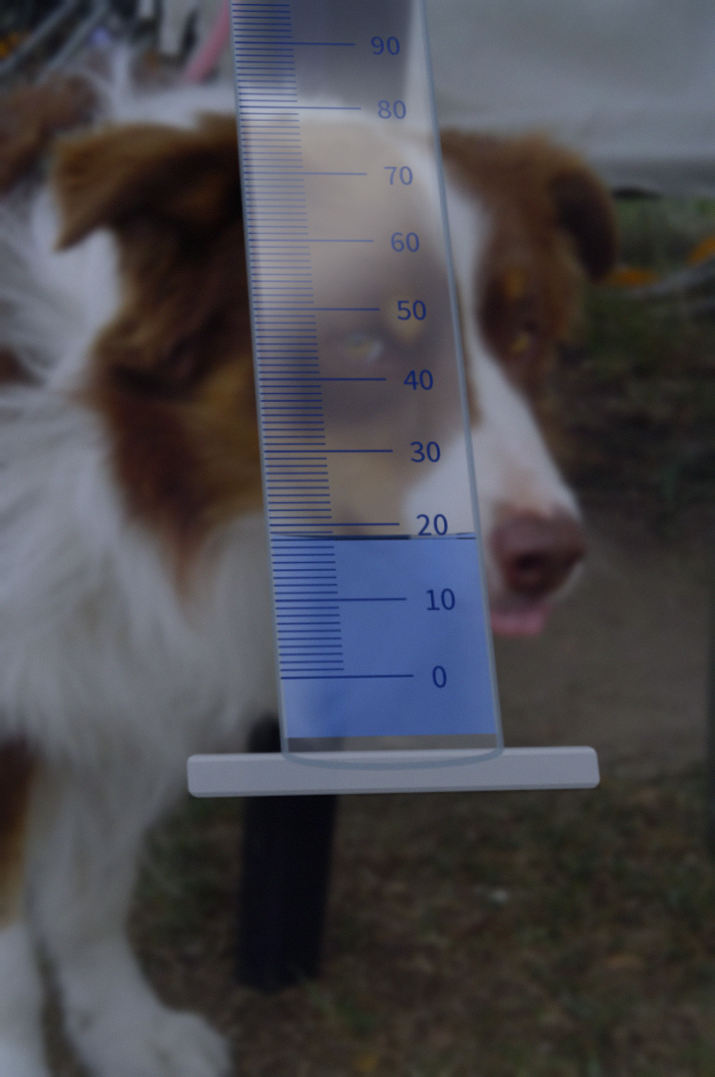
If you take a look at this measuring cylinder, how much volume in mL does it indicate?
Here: 18 mL
